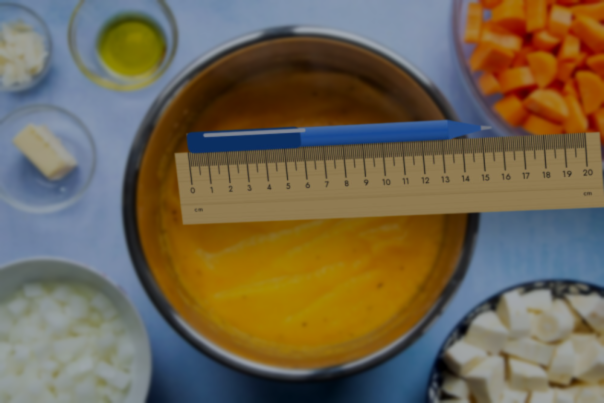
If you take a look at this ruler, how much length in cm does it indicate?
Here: 15.5 cm
